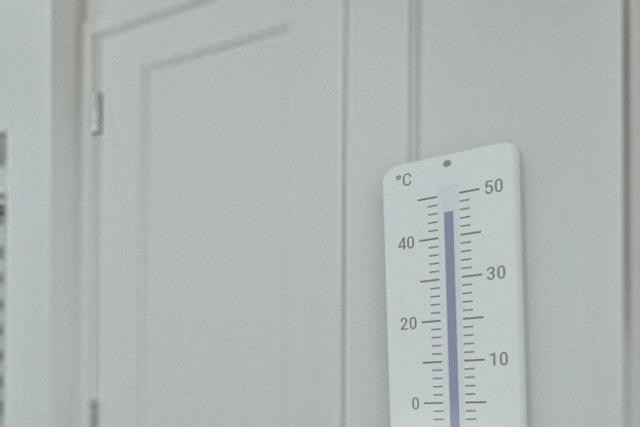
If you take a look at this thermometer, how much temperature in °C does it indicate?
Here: 46 °C
